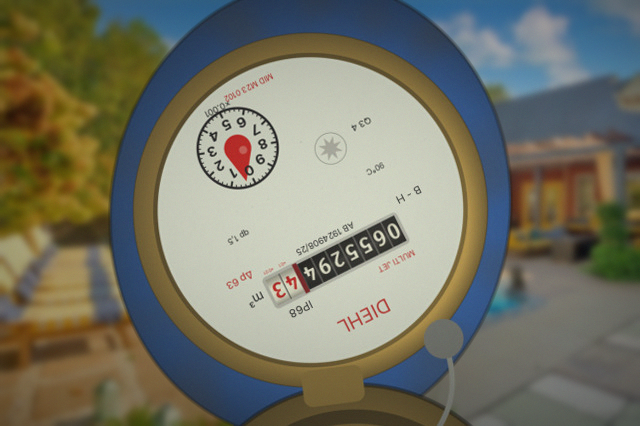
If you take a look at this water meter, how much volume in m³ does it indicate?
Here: 655294.430 m³
